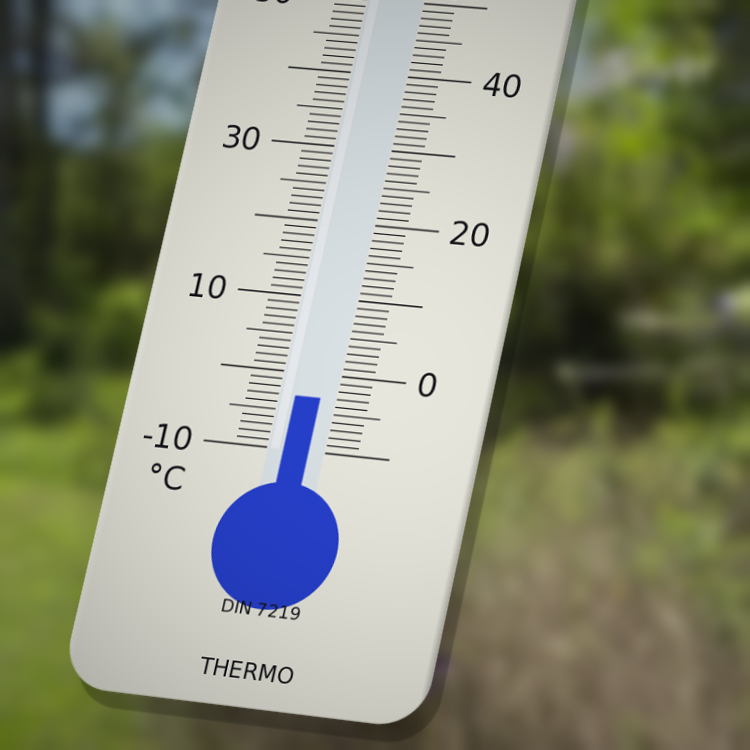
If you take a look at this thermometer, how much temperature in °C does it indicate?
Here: -3 °C
